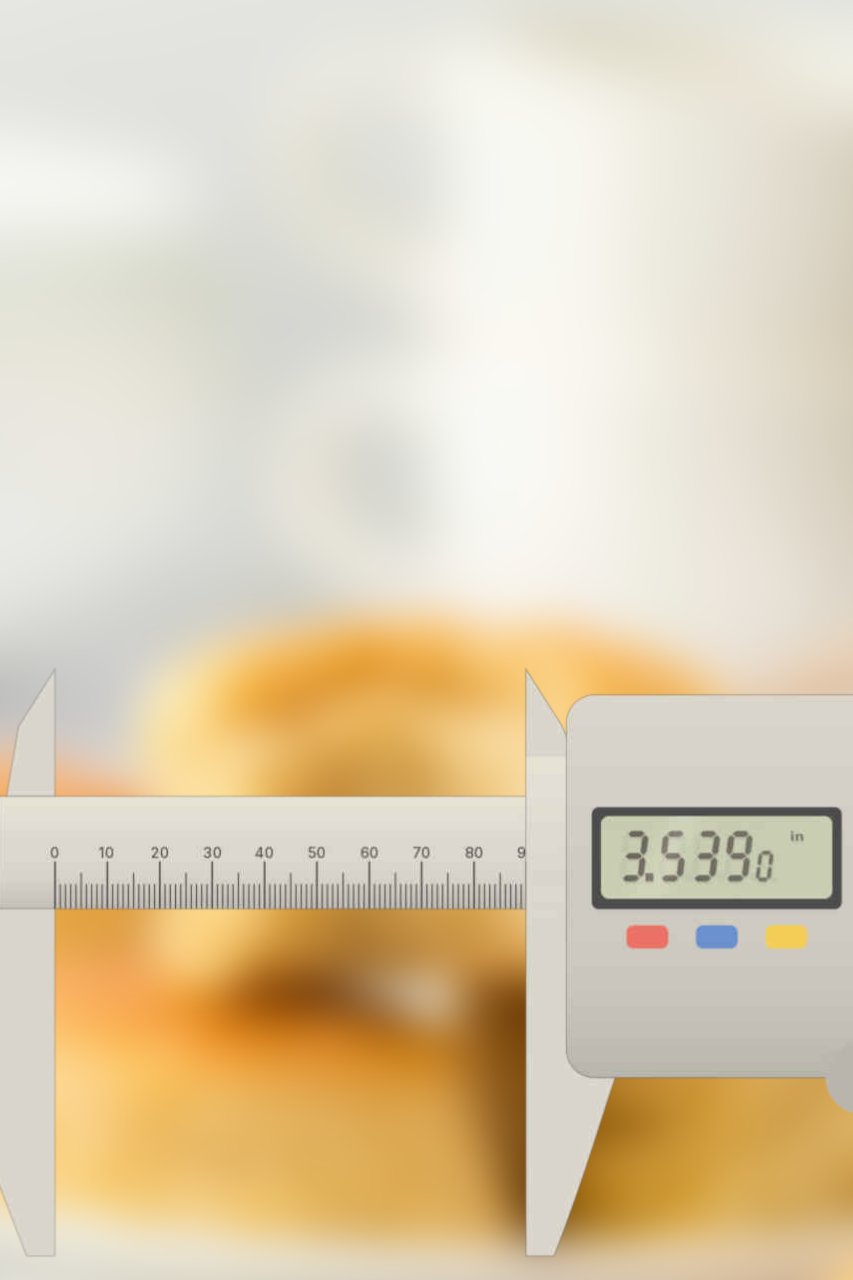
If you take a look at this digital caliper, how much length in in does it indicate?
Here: 3.5390 in
